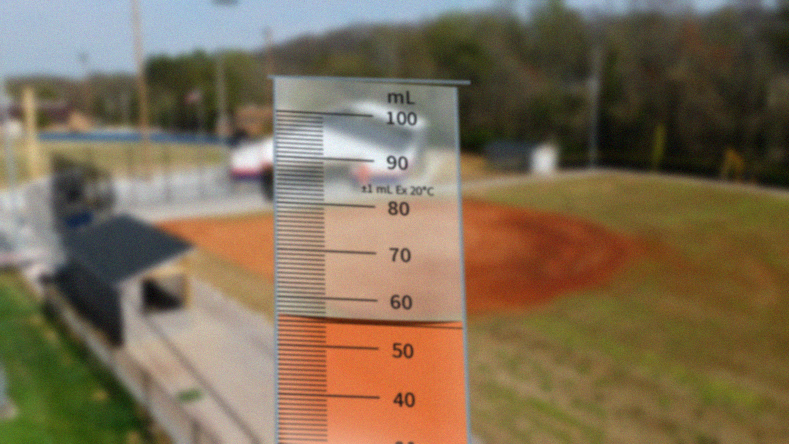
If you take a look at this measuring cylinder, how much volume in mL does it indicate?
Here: 55 mL
